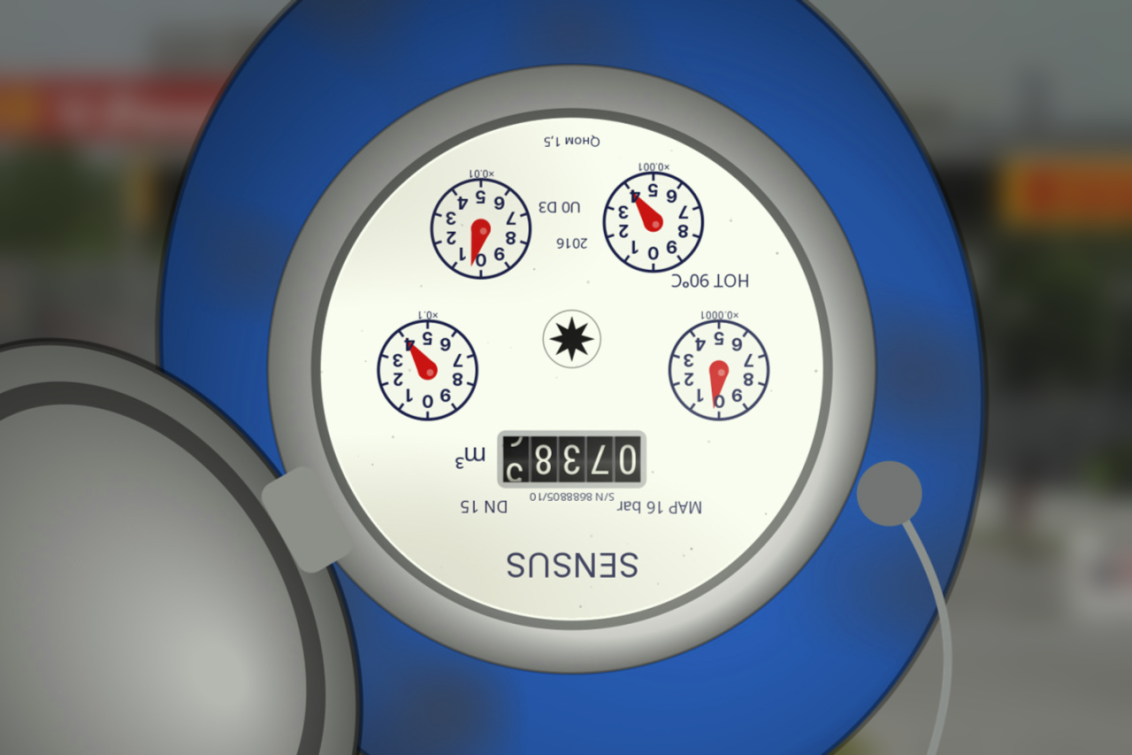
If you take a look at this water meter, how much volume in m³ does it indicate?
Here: 7385.4040 m³
